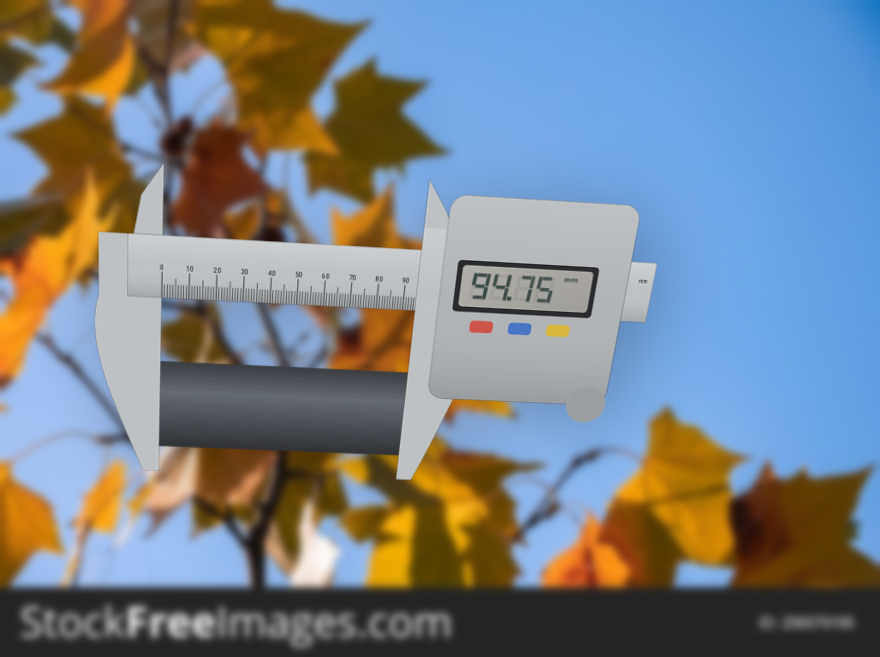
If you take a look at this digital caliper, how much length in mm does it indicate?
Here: 94.75 mm
